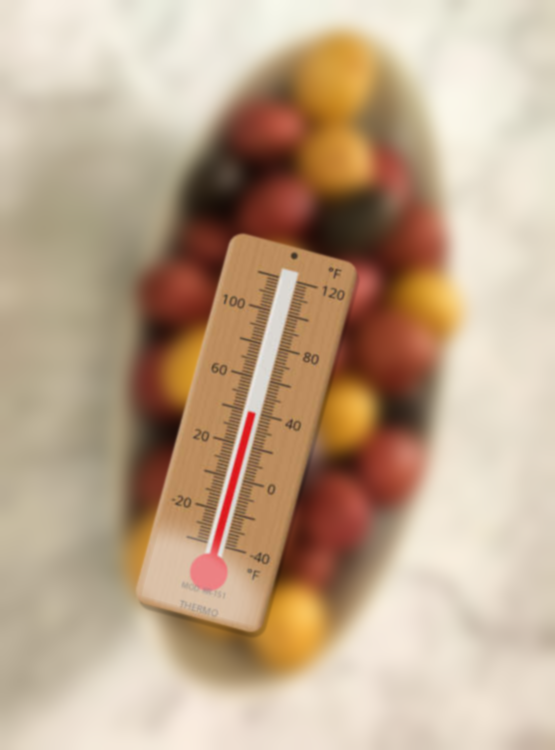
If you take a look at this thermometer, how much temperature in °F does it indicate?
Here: 40 °F
